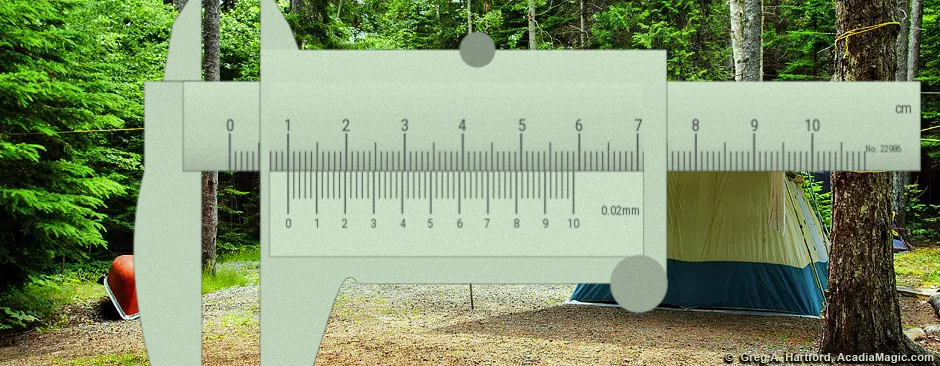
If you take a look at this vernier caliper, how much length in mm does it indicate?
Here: 10.0 mm
